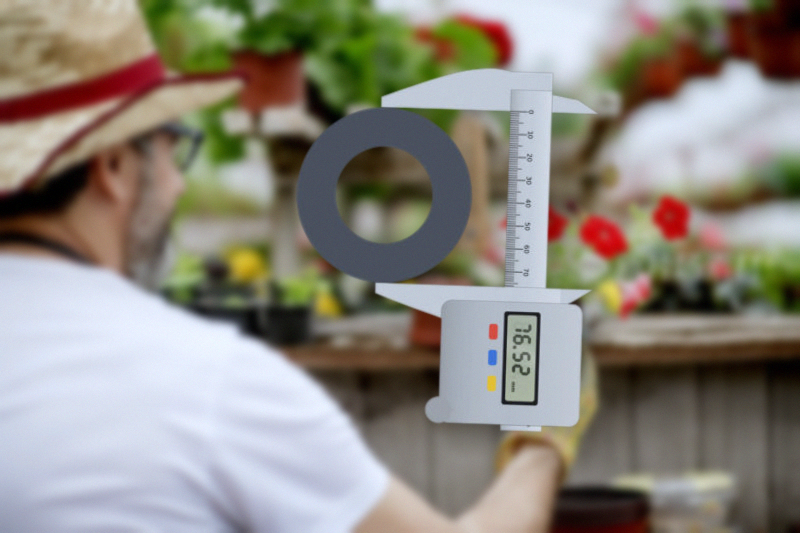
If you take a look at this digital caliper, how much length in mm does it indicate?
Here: 76.52 mm
